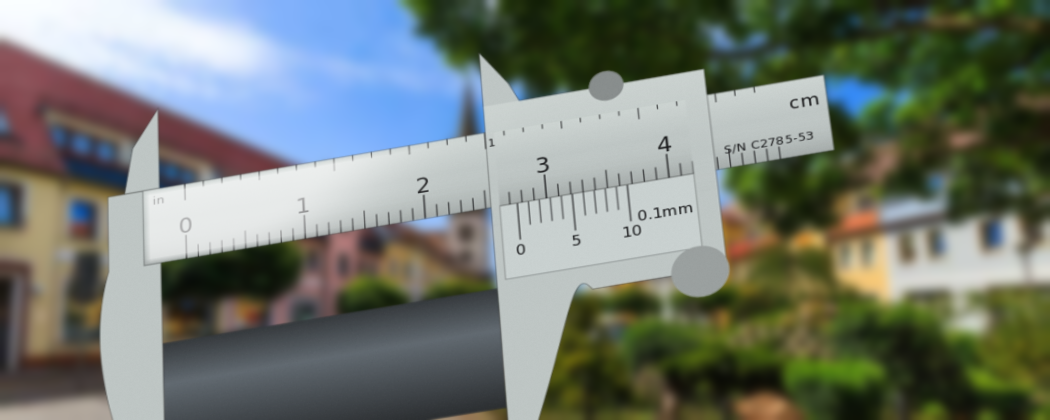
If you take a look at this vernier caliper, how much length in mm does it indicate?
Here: 27.6 mm
